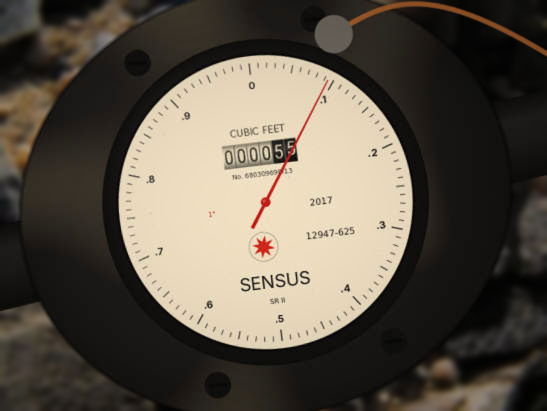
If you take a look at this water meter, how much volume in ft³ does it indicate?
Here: 55.09 ft³
